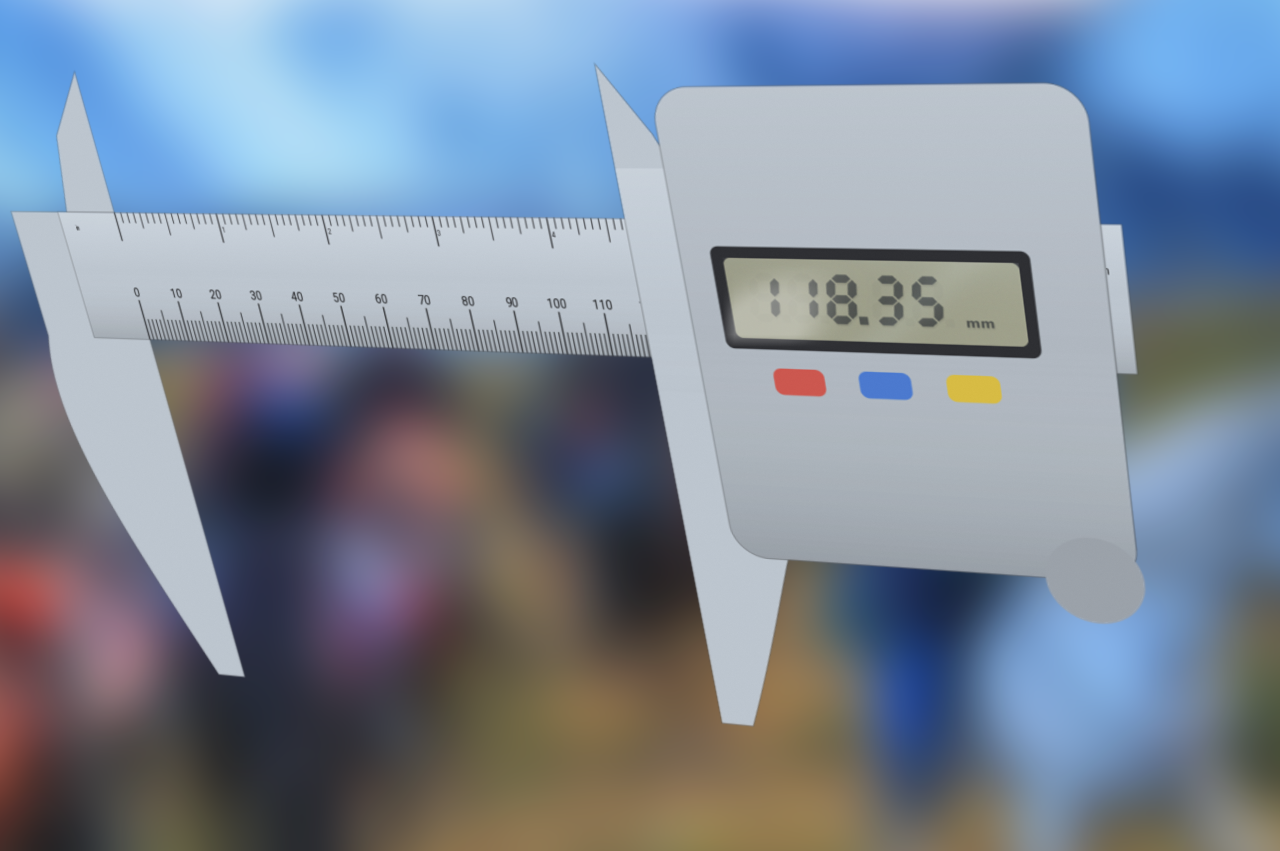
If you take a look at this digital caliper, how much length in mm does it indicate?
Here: 118.35 mm
